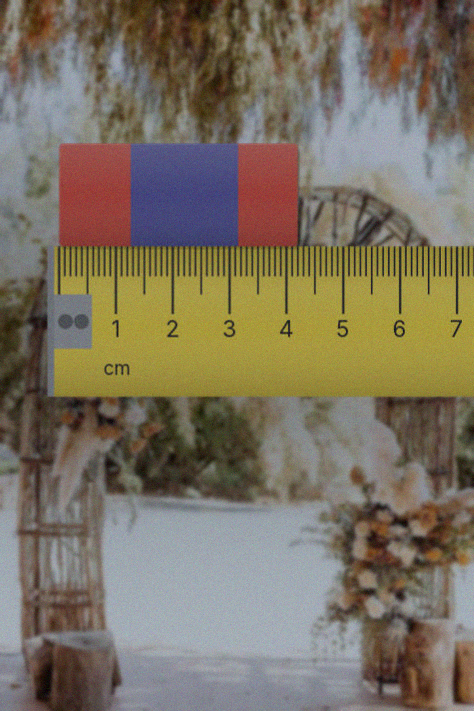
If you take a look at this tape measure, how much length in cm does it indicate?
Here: 4.2 cm
